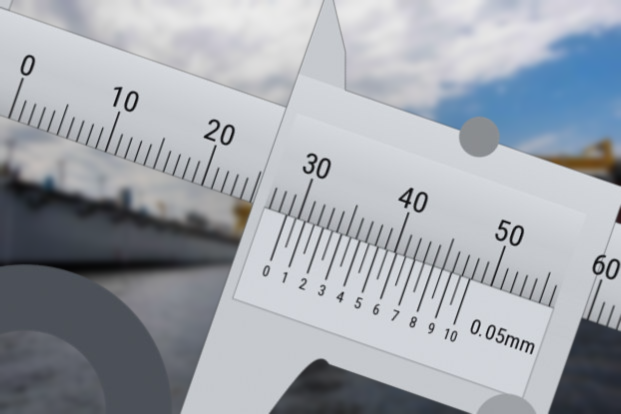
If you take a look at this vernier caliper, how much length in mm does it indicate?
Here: 28.8 mm
